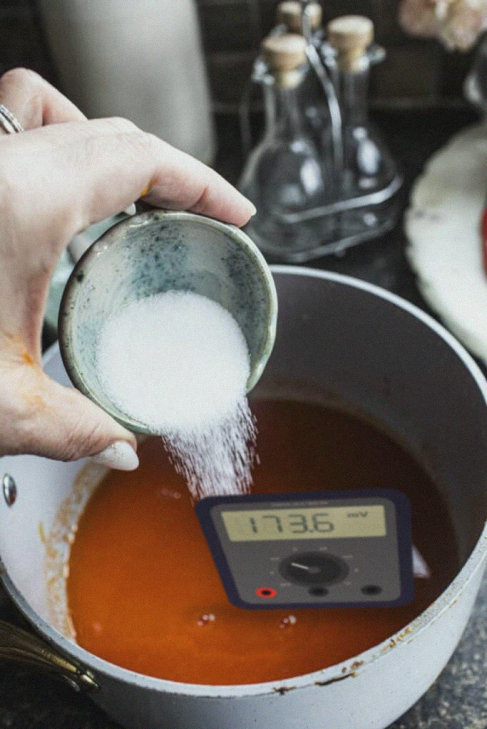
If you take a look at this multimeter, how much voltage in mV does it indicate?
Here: 173.6 mV
